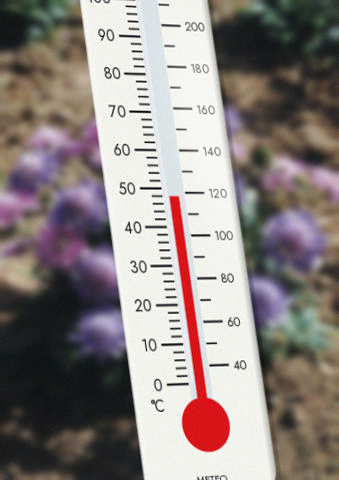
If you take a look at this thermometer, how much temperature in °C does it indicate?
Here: 48 °C
